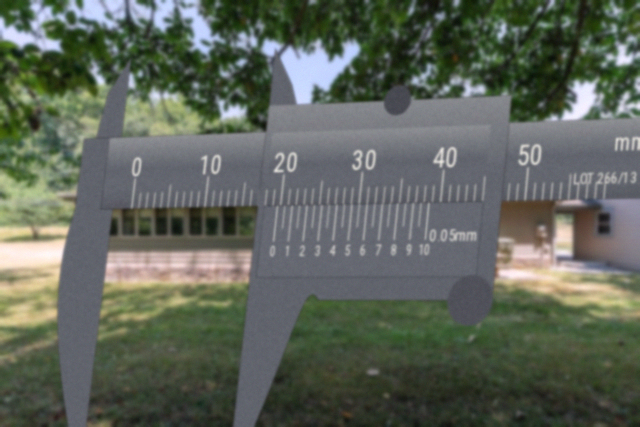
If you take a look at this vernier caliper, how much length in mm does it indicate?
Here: 19.6 mm
